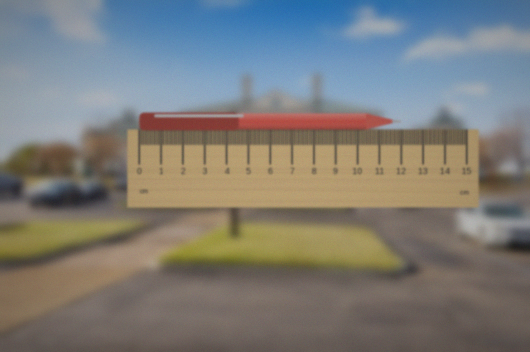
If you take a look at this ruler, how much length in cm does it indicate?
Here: 12 cm
